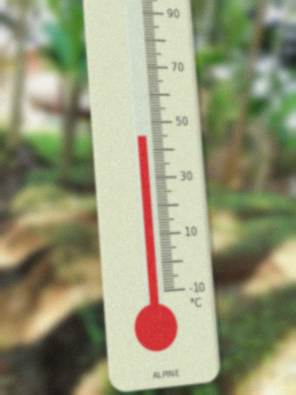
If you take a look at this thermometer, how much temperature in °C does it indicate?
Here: 45 °C
